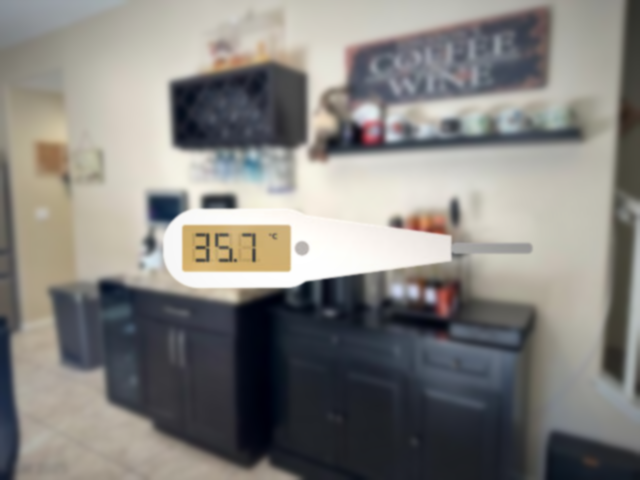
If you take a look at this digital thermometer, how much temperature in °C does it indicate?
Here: 35.7 °C
